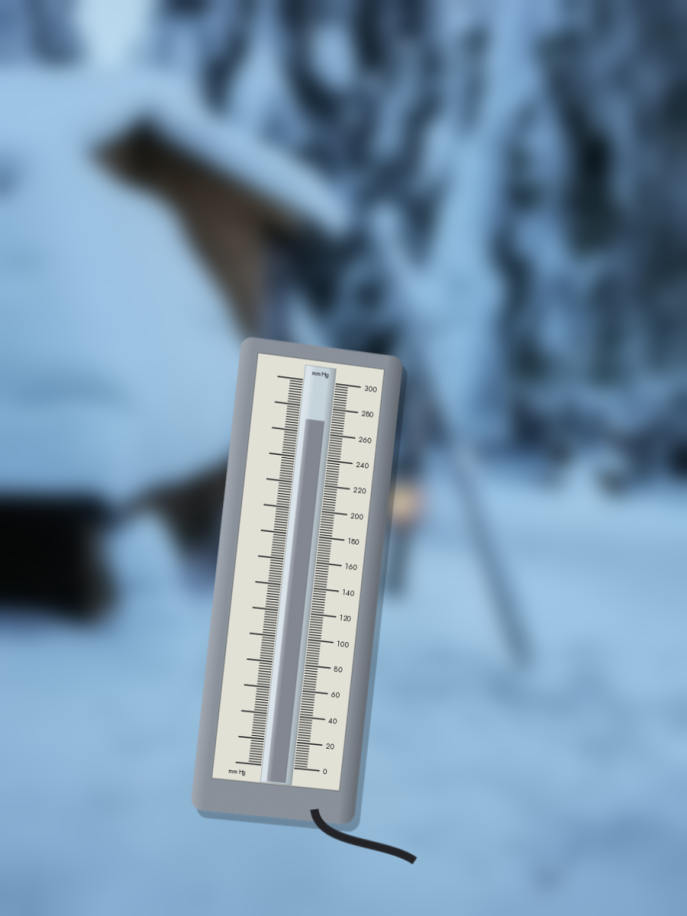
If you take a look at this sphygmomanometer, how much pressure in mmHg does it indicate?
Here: 270 mmHg
